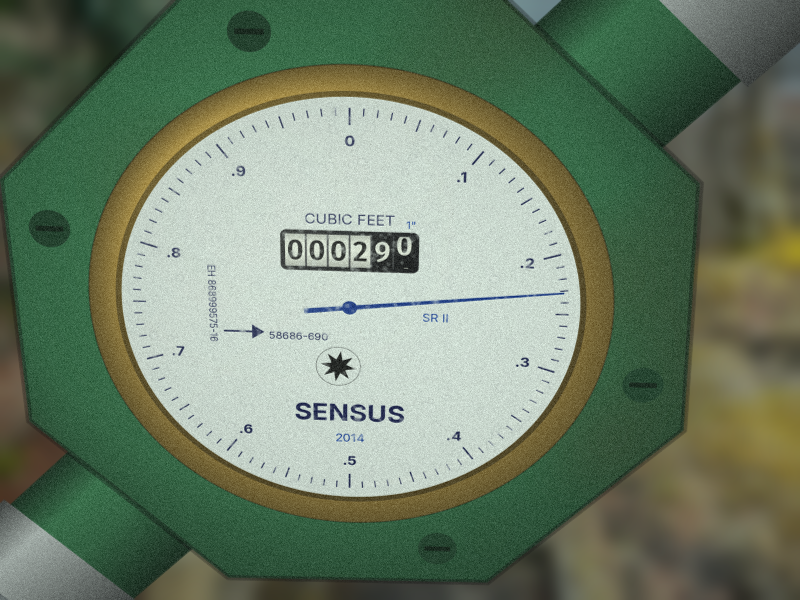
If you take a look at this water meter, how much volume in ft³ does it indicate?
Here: 290.23 ft³
